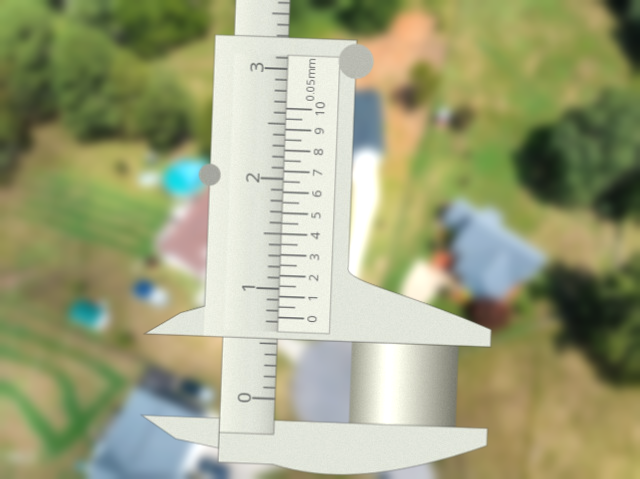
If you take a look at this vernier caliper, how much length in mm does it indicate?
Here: 7.4 mm
